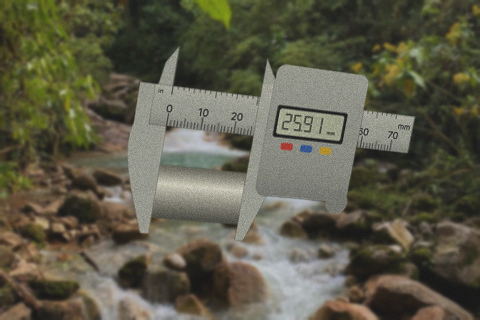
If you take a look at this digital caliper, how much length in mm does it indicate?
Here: 25.91 mm
